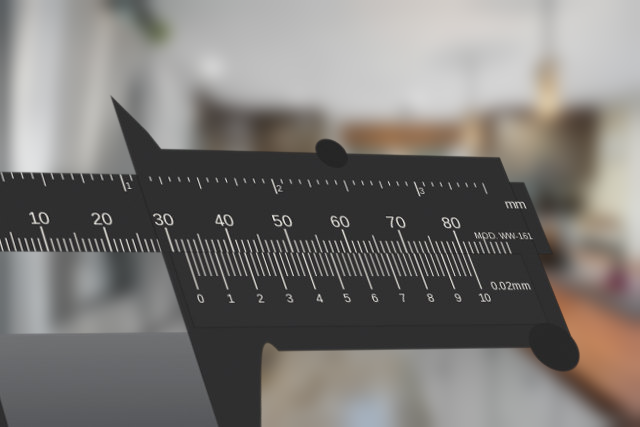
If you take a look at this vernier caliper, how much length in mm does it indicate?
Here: 32.0 mm
